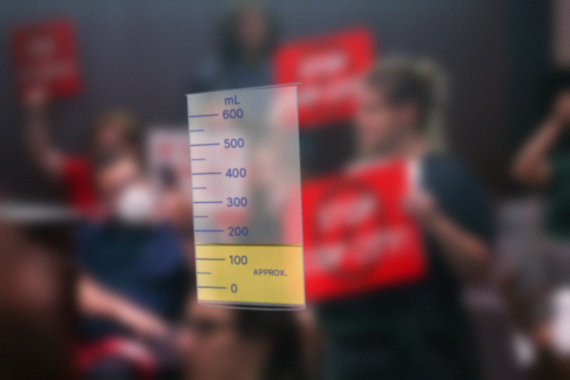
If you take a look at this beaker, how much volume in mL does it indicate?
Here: 150 mL
